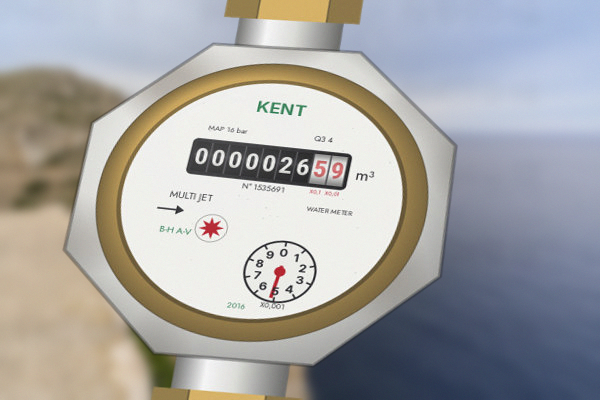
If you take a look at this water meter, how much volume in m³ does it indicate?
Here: 26.595 m³
